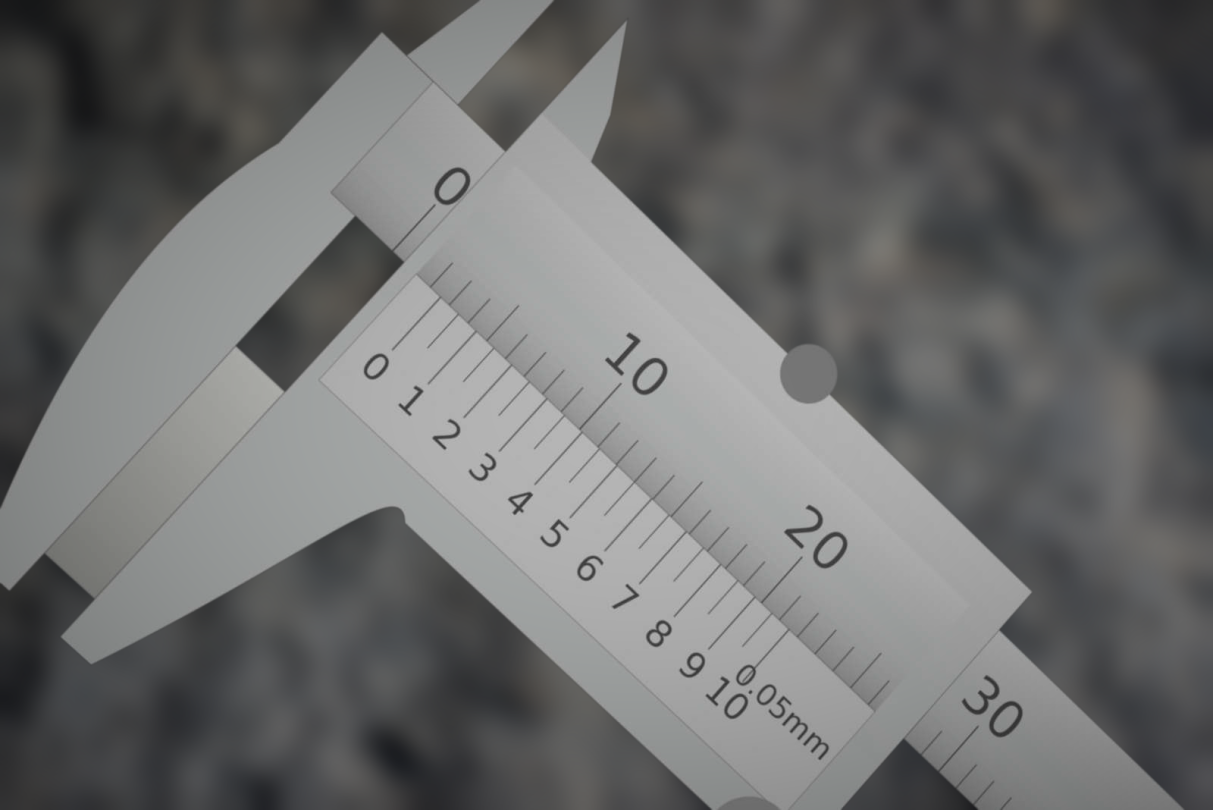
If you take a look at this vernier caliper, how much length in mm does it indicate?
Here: 2.55 mm
